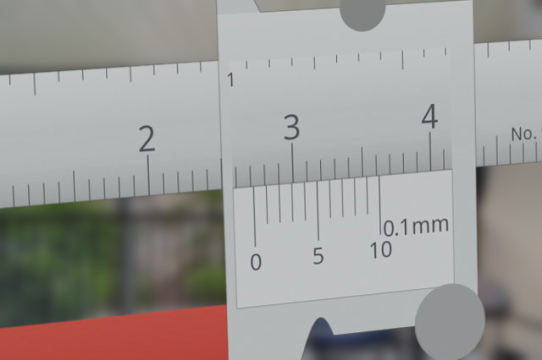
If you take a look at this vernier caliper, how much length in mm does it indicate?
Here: 27.2 mm
